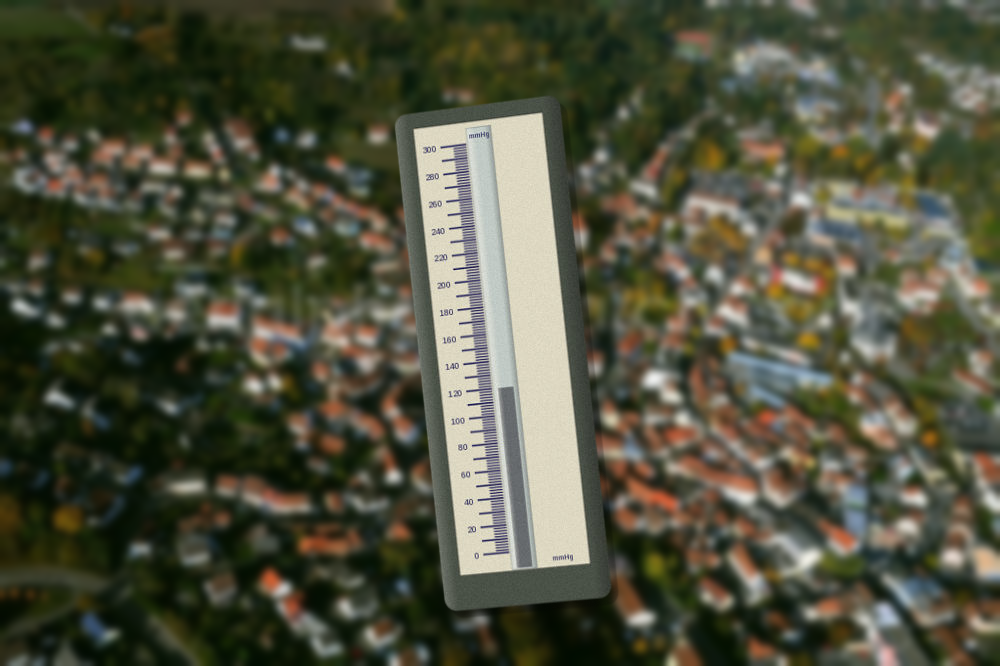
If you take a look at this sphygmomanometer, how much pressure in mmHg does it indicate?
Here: 120 mmHg
